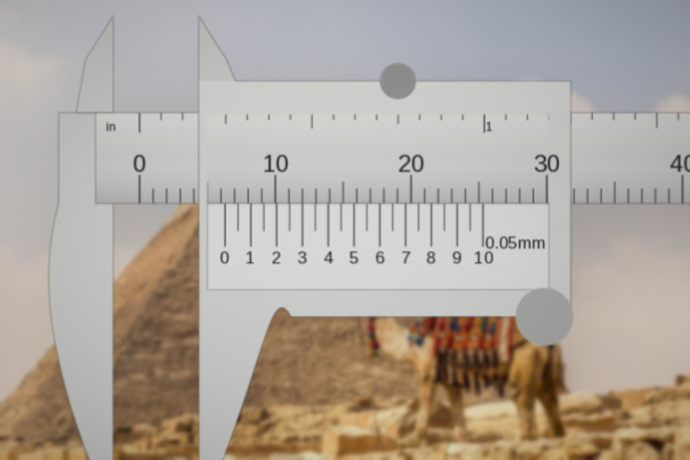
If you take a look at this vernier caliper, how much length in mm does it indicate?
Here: 6.3 mm
